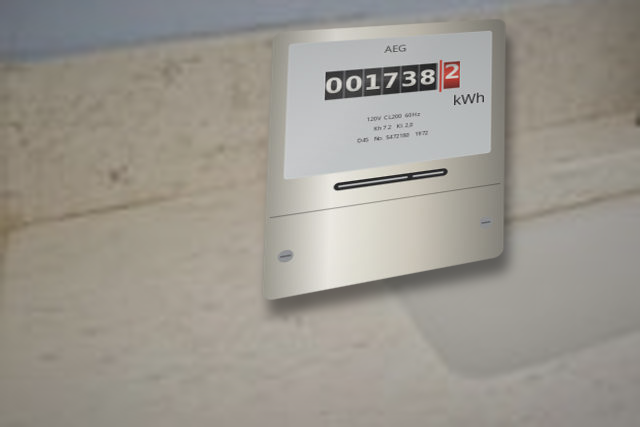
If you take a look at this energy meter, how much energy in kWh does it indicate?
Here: 1738.2 kWh
